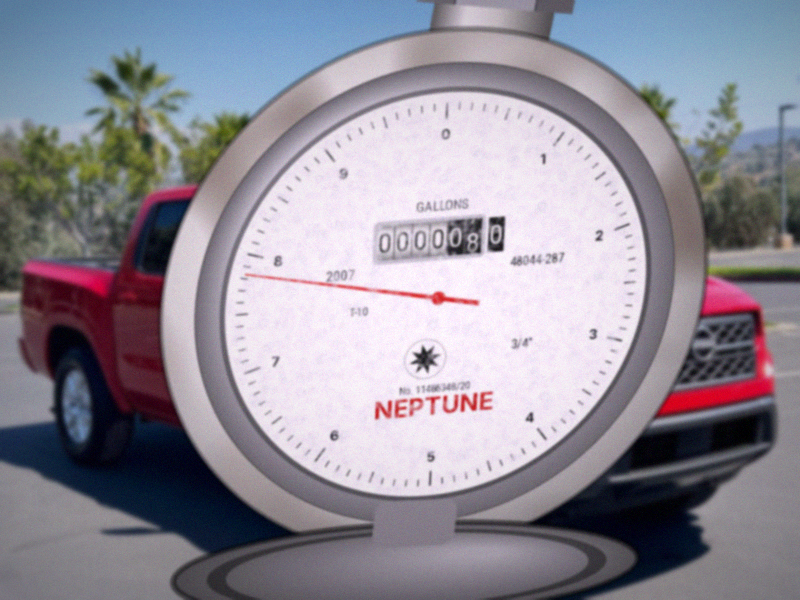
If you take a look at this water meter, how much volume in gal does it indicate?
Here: 77.8 gal
